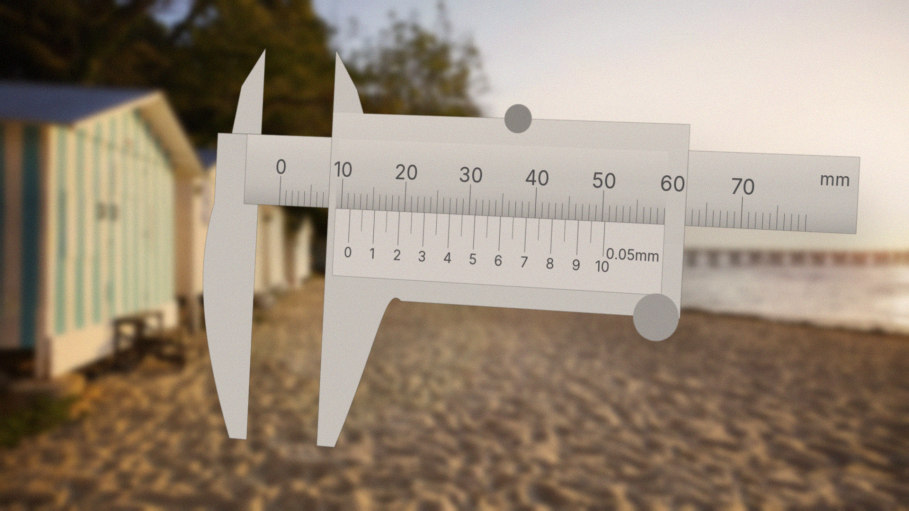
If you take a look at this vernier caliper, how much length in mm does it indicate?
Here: 11.4 mm
